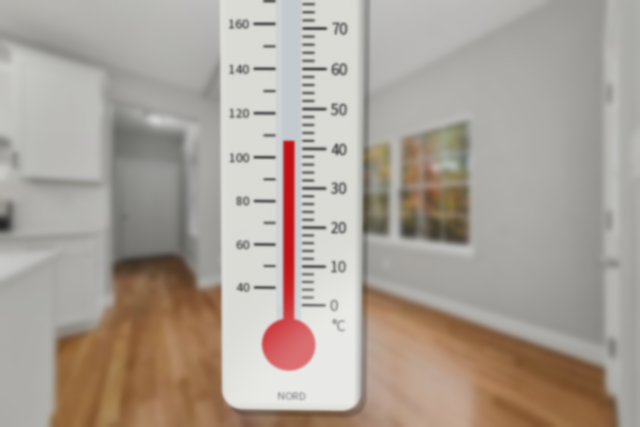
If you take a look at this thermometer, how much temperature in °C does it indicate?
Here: 42 °C
